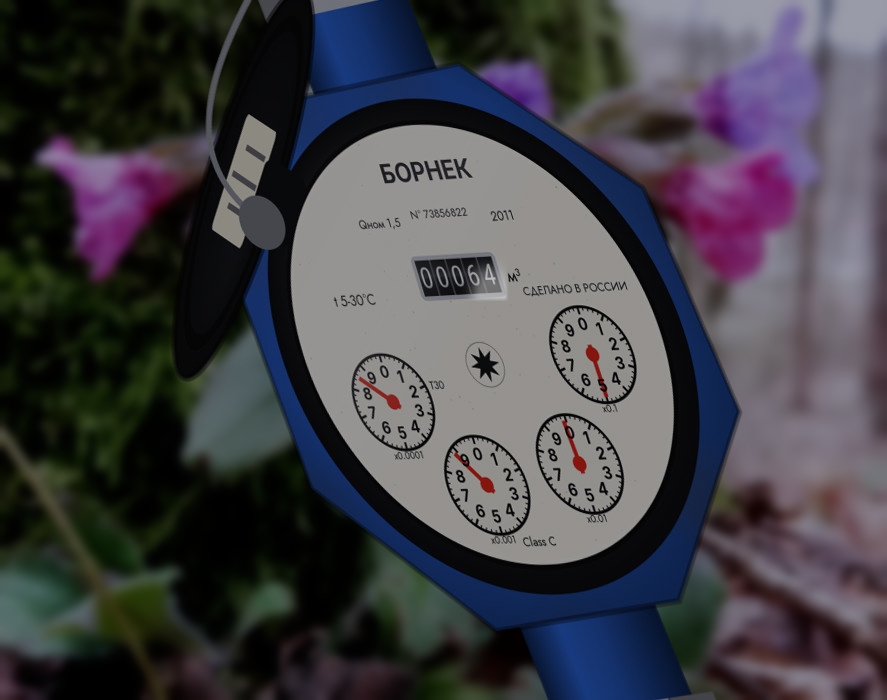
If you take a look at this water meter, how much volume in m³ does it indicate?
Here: 64.4988 m³
